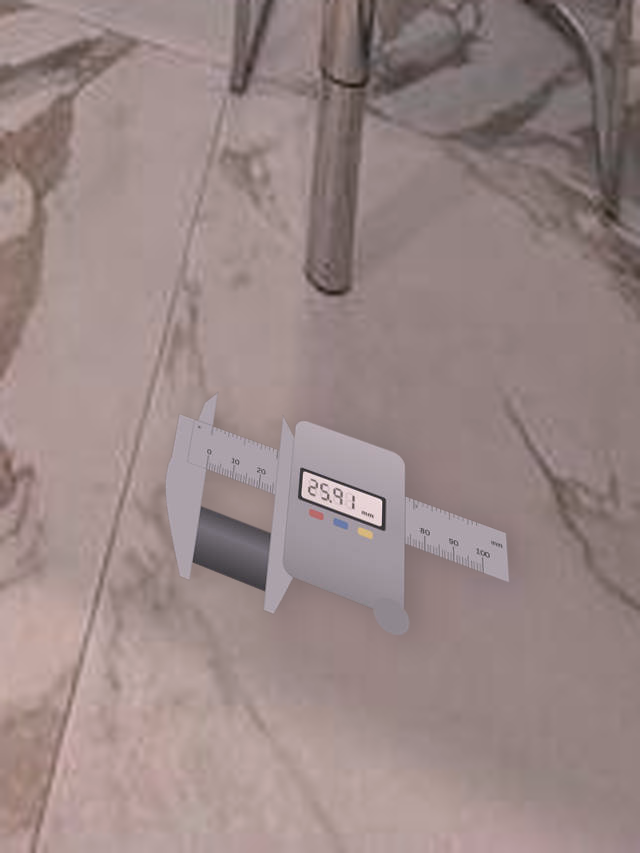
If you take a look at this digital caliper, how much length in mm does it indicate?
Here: 25.91 mm
